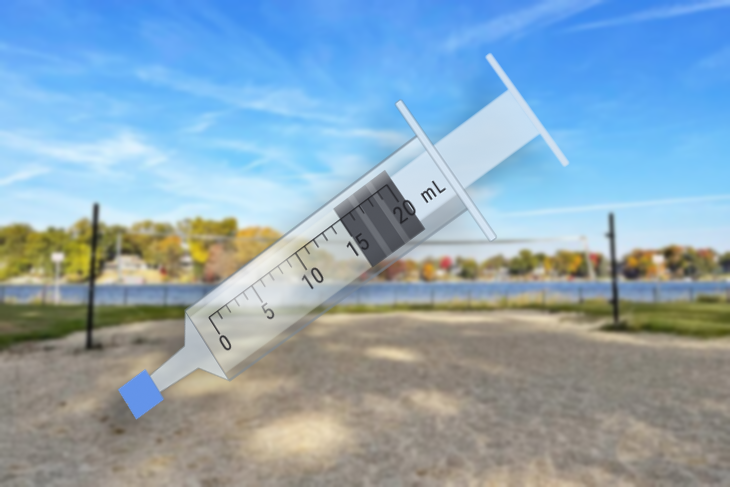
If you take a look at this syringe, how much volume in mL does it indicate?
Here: 15 mL
